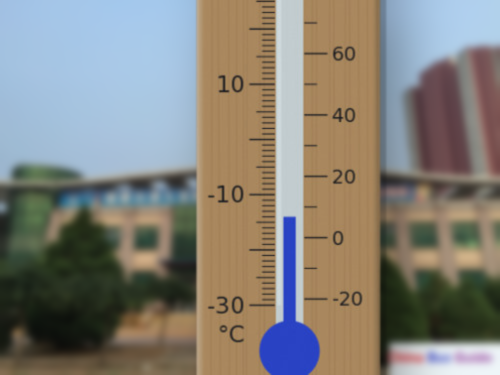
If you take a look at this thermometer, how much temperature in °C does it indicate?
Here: -14 °C
